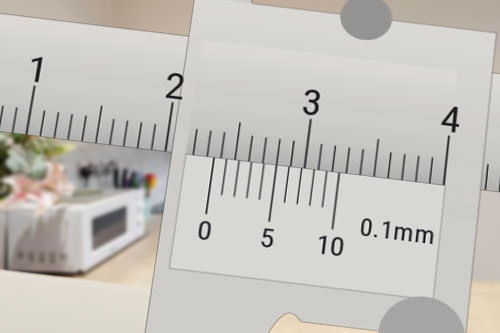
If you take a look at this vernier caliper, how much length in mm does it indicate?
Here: 23.5 mm
